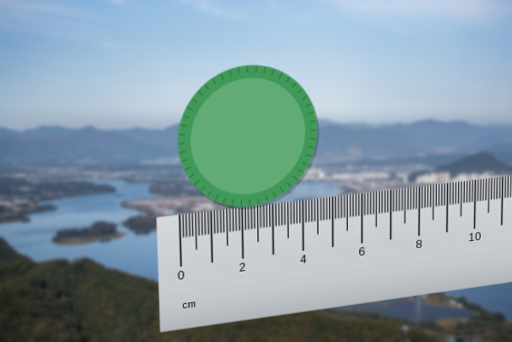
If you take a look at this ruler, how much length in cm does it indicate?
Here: 4.5 cm
